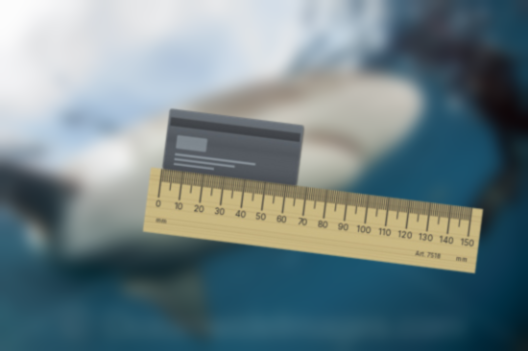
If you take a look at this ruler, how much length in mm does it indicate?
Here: 65 mm
